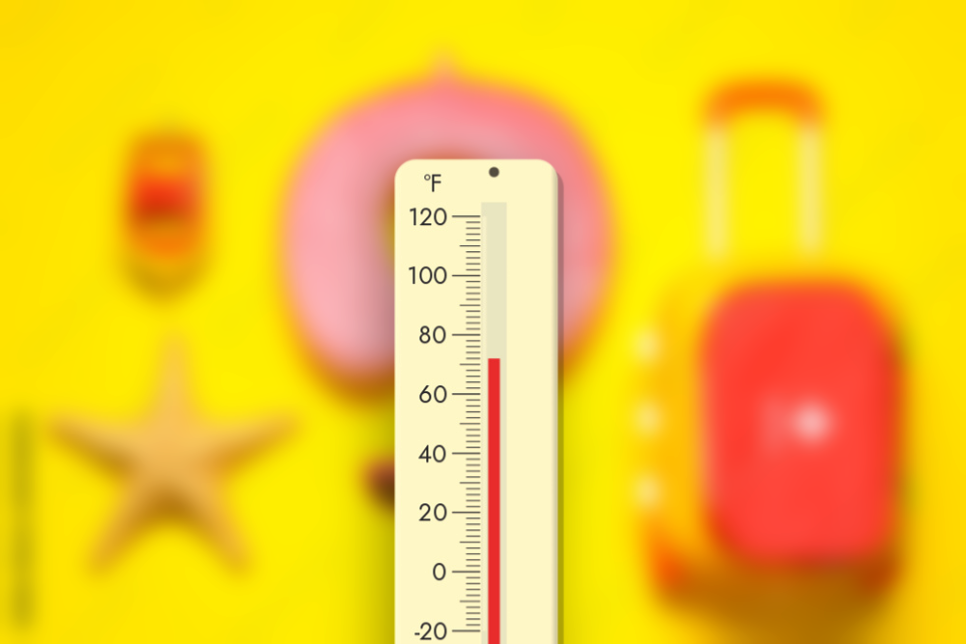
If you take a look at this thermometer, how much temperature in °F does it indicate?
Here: 72 °F
